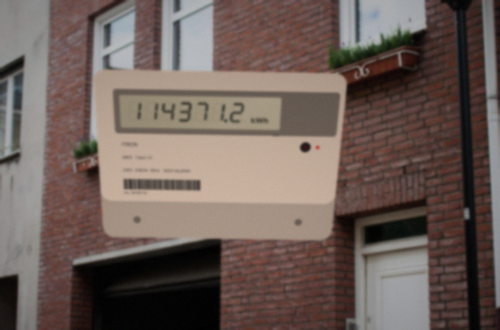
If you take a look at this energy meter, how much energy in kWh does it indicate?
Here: 114371.2 kWh
